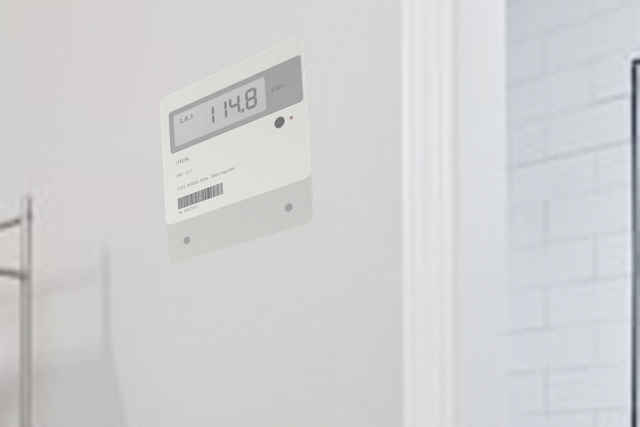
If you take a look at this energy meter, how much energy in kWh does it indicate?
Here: 114.8 kWh
